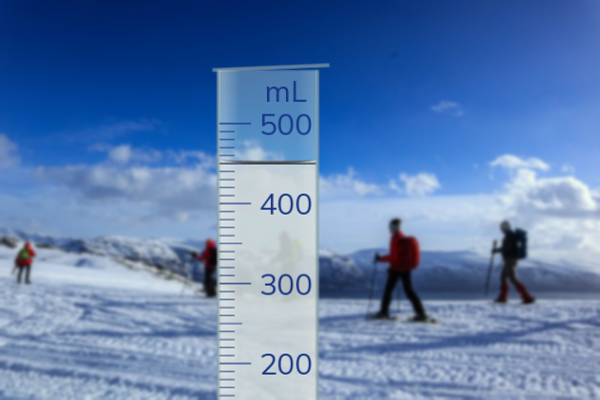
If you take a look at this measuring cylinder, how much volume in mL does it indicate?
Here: 450 mL
